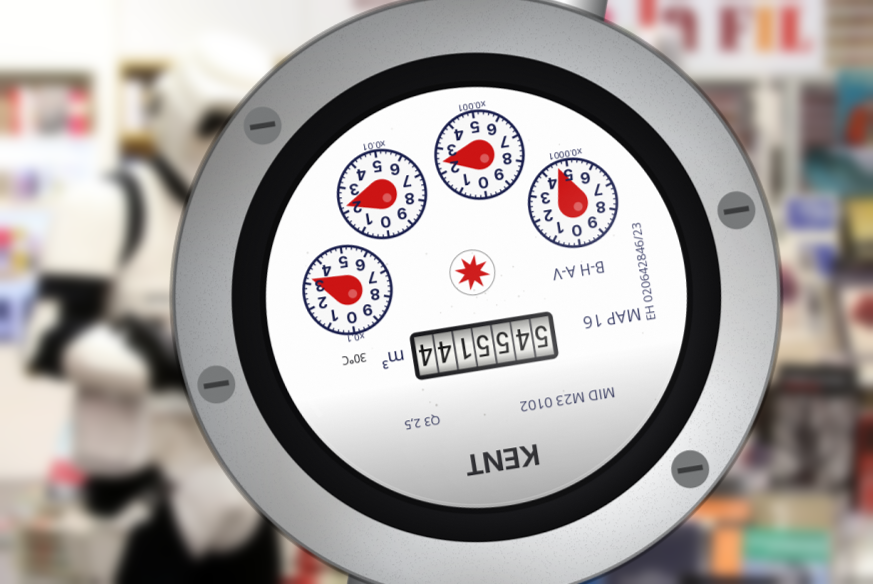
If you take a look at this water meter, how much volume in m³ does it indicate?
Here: 5455144.3224 m³
